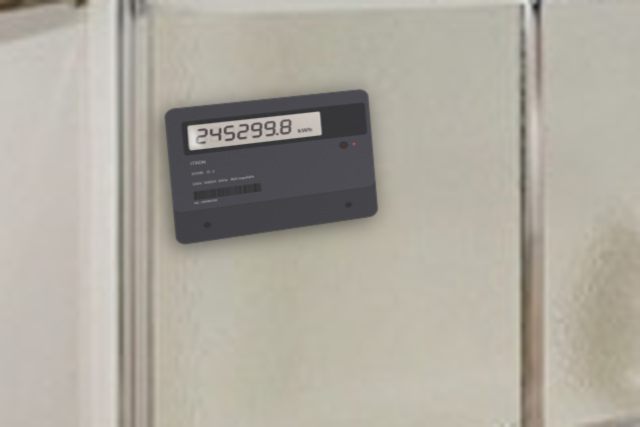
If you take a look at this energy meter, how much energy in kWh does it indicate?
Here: 245299.8 kWh
